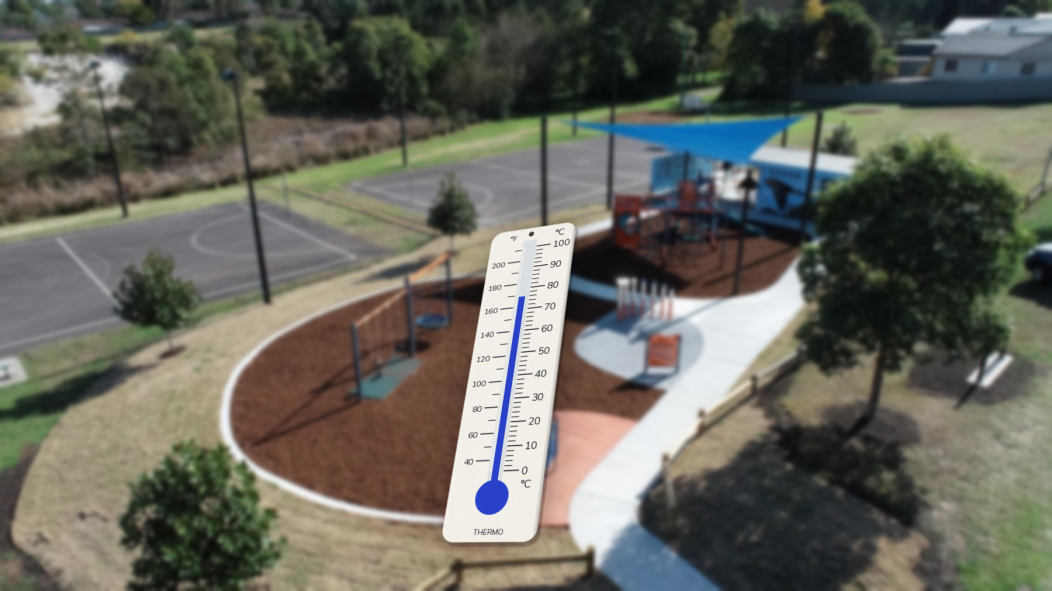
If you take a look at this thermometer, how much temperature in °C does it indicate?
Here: 76 °C
